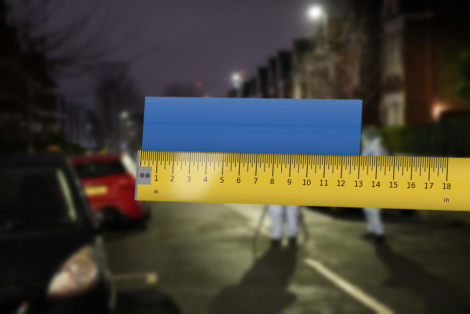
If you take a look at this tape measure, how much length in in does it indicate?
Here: 13 in
